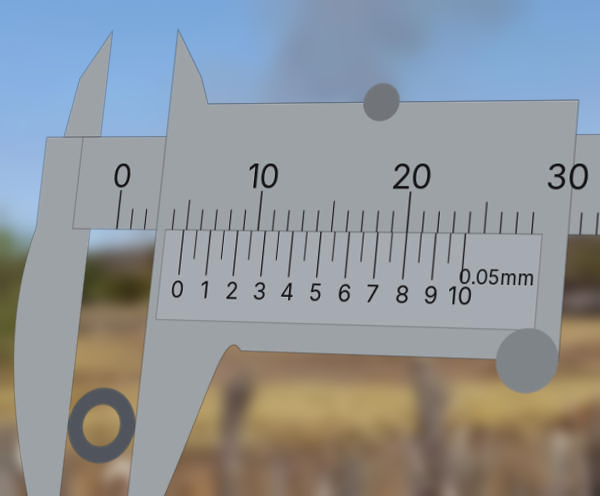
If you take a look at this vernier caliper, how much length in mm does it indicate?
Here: 4.8 mm
